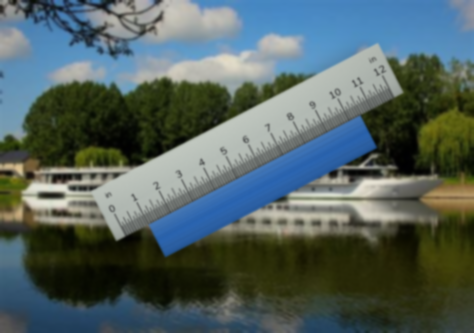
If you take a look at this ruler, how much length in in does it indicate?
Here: 9.5 in
